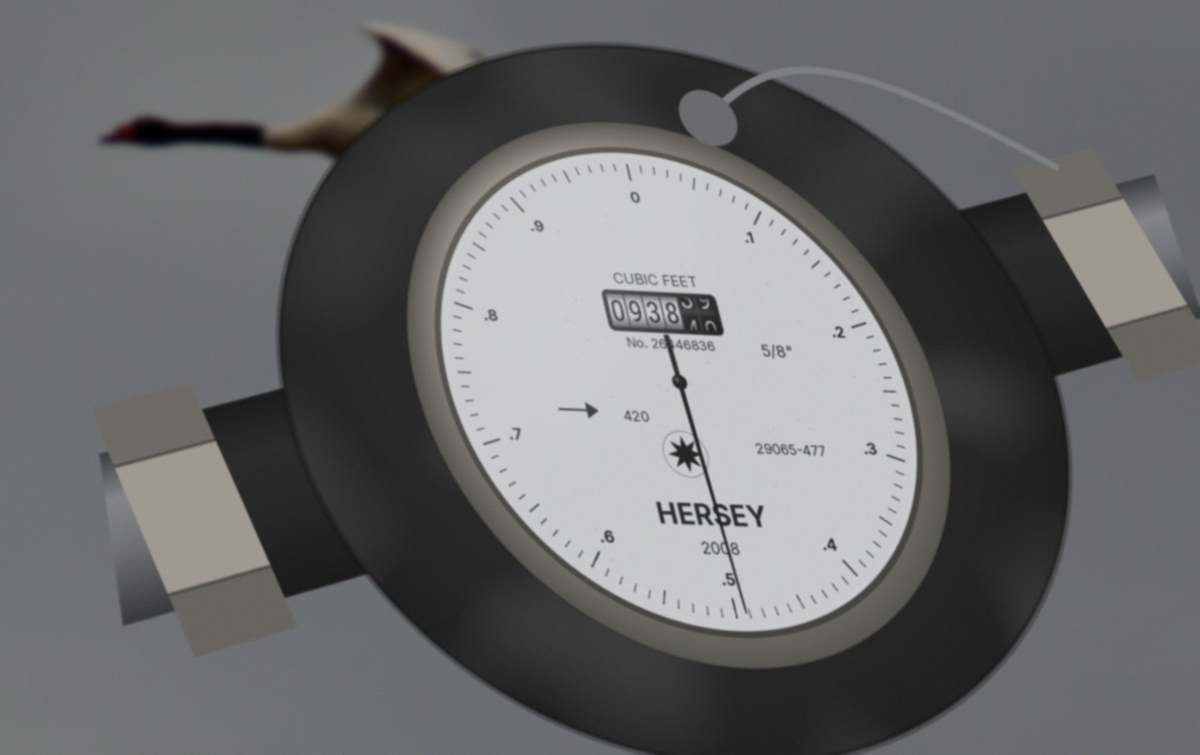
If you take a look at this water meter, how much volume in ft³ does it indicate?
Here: 93839.49 ft³
